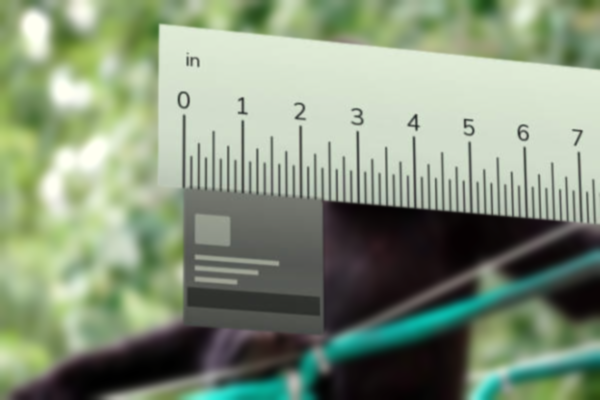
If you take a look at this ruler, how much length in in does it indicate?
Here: 2.375 in
